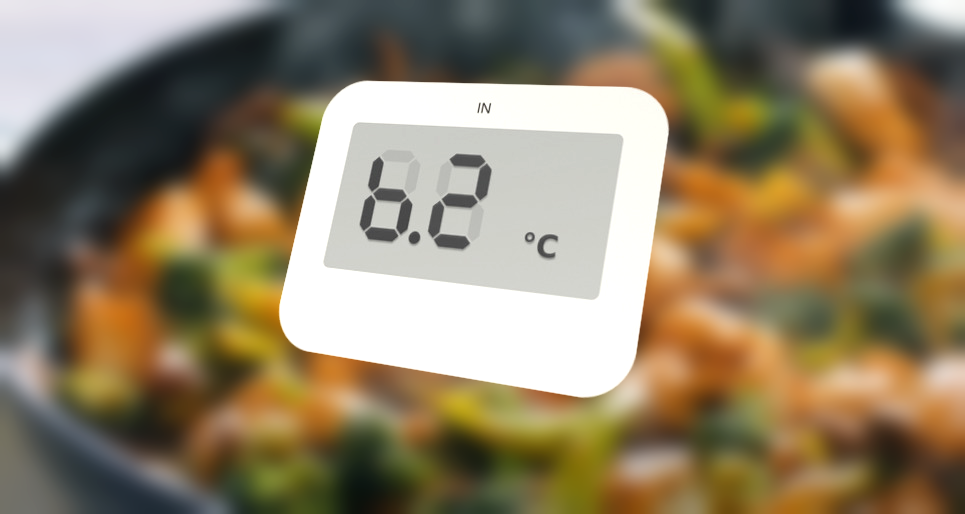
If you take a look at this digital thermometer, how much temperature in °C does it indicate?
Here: 6.2 °C
